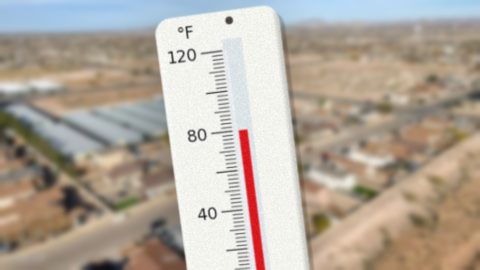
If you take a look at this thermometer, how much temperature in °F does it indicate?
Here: 80 °F
